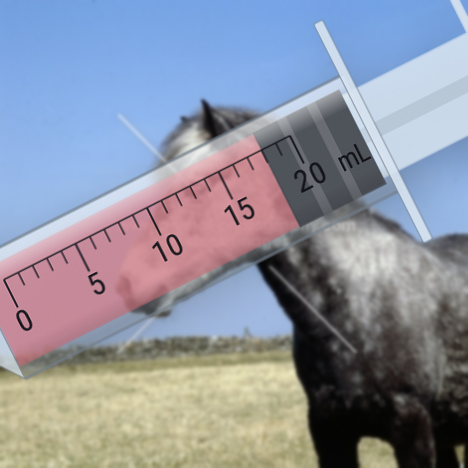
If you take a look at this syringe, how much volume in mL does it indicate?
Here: 18 mL
